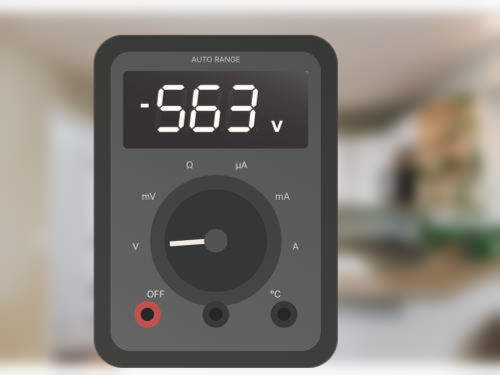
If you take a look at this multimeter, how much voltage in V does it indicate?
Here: -563 V
